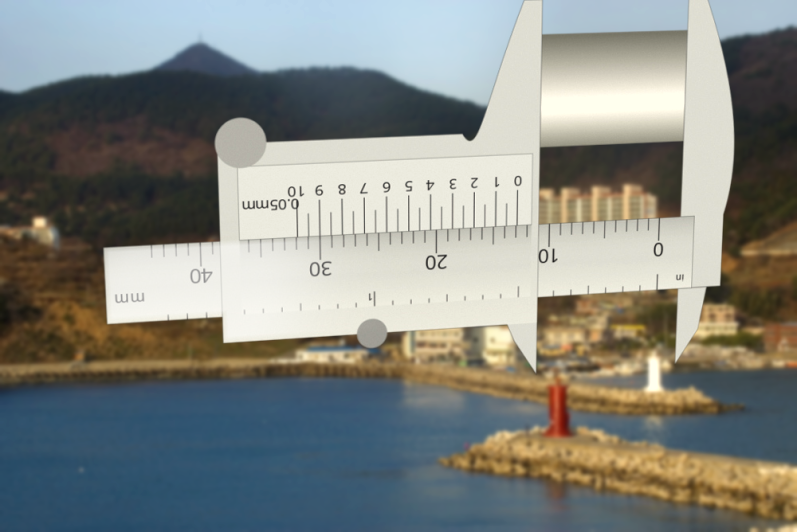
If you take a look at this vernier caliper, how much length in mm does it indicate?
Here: 12.9 mm
